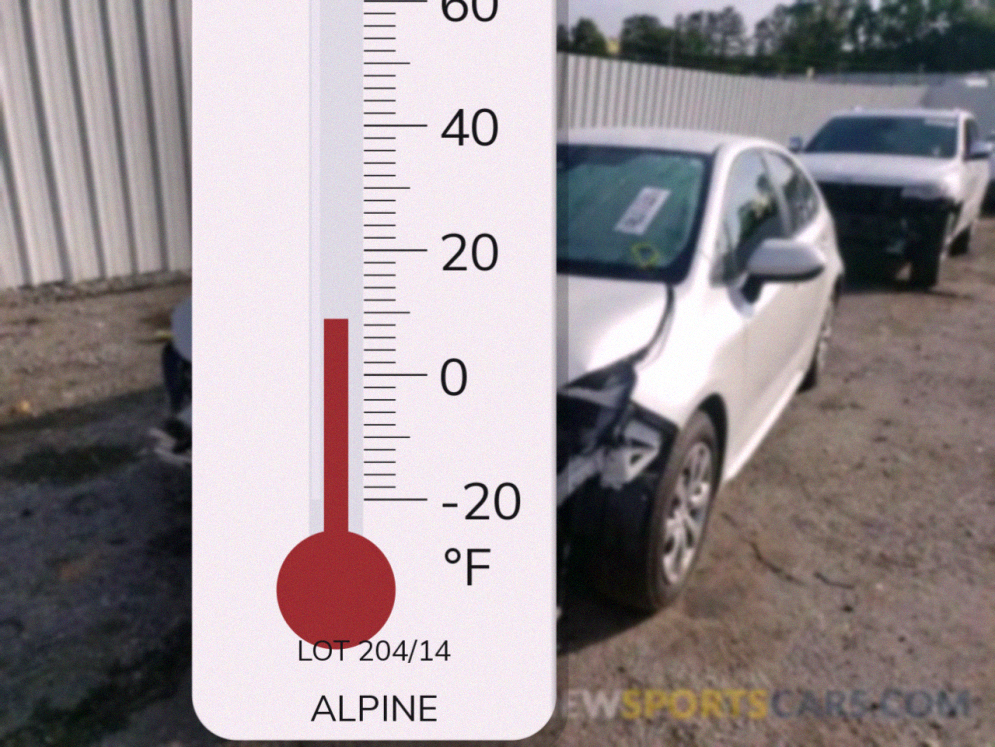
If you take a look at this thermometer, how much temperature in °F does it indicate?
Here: 9 °F
